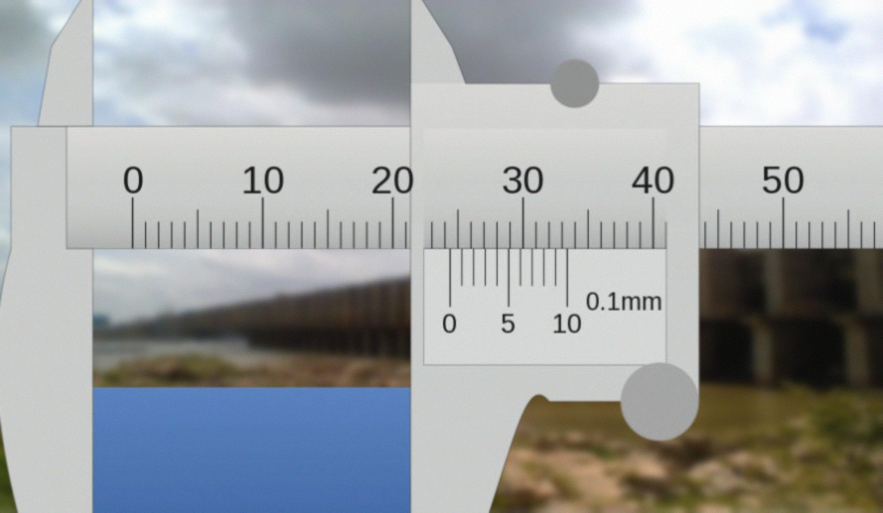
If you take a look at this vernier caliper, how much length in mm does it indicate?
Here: 24.4 mm
